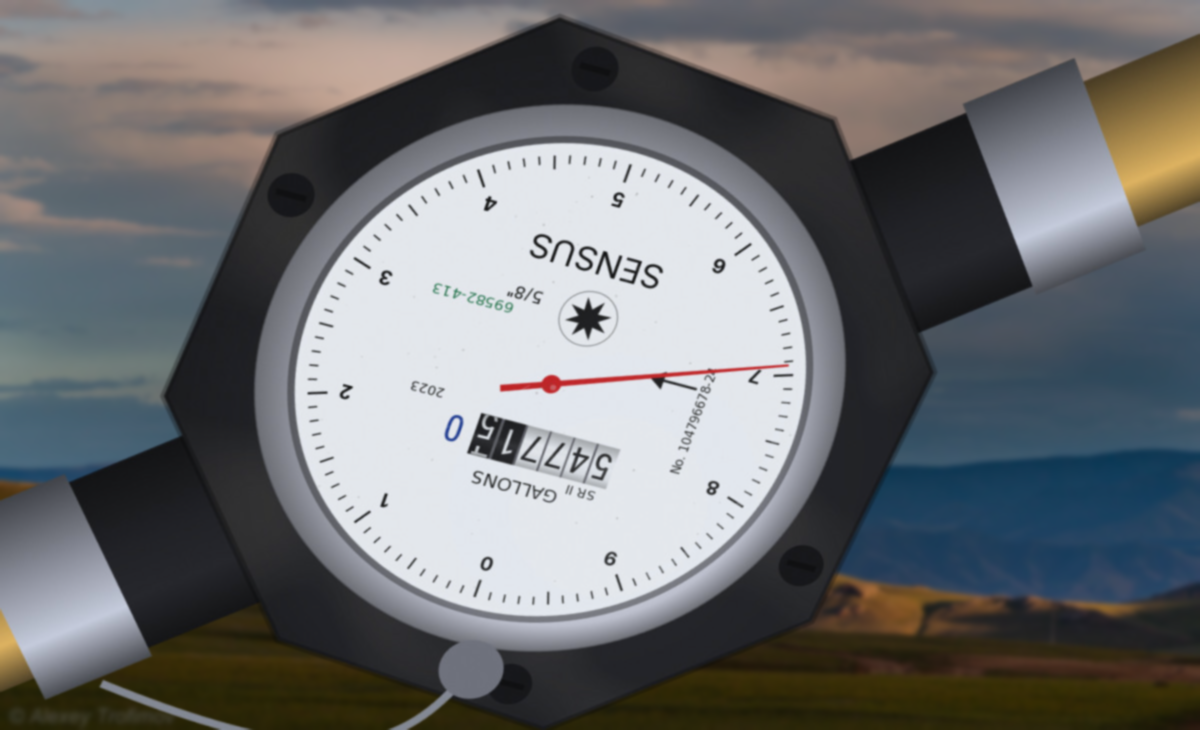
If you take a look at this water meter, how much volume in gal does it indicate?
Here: 5477146.9 gal
